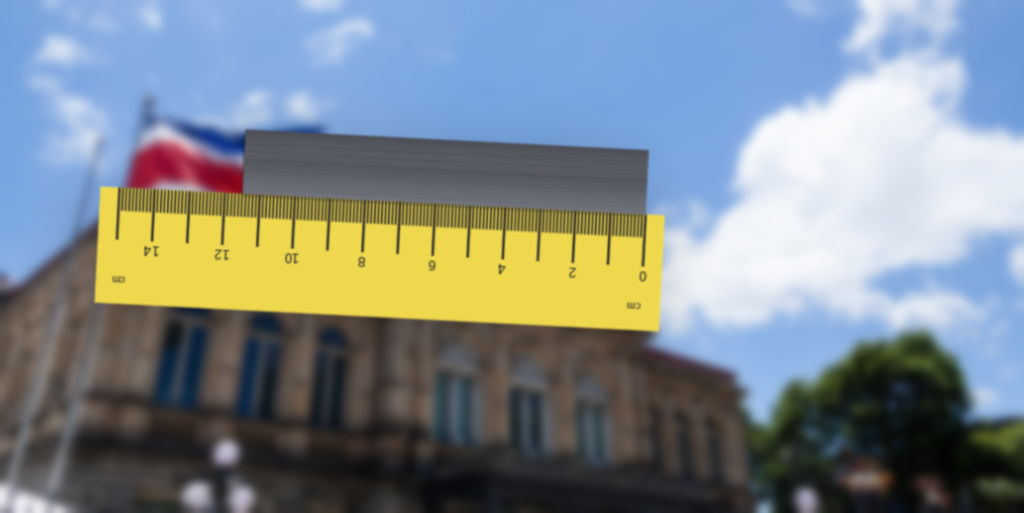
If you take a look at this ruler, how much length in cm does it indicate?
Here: 11.5 cm
